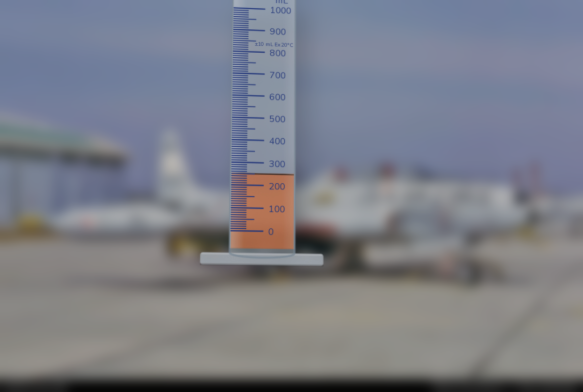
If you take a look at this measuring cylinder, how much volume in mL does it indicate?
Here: 250 mL
